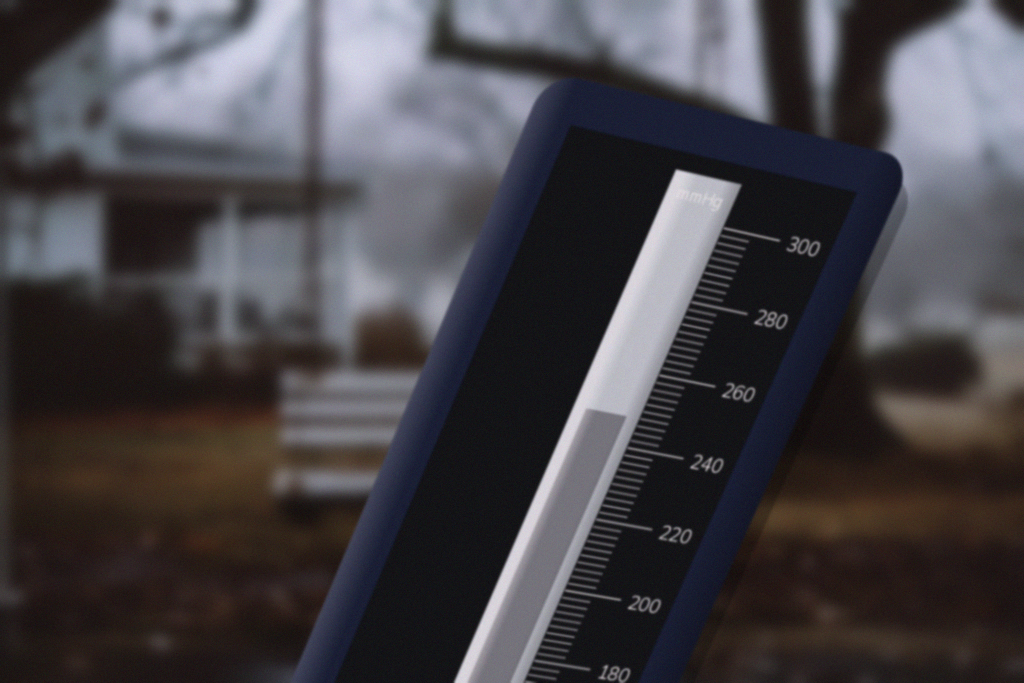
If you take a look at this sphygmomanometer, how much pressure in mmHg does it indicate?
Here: 248 mmHg
